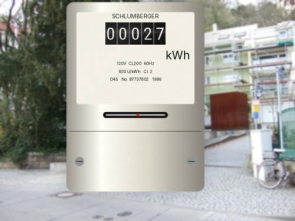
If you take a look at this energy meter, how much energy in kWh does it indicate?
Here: 27 kWh
